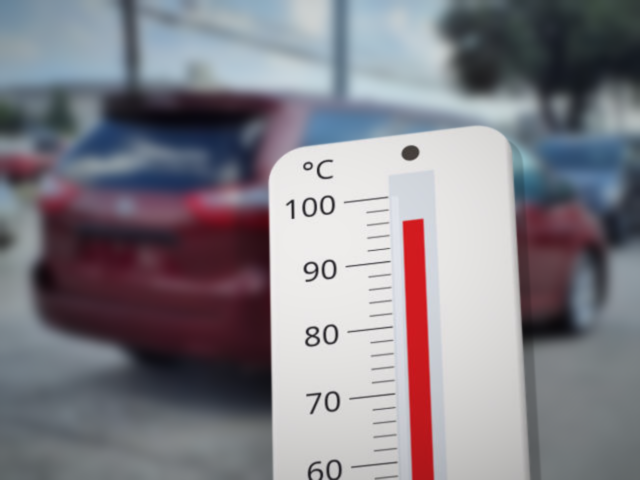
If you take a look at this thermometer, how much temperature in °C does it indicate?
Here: 96 °C
